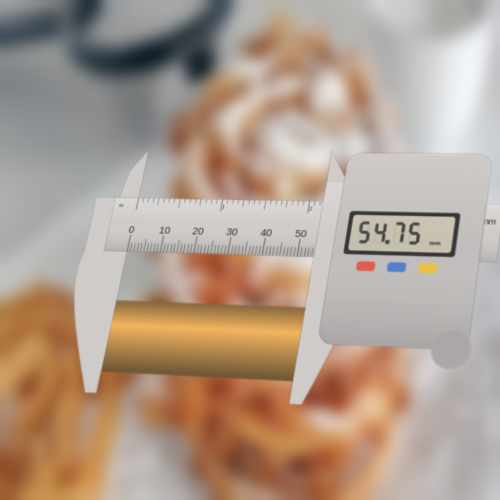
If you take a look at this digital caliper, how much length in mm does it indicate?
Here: 54.75 mm
